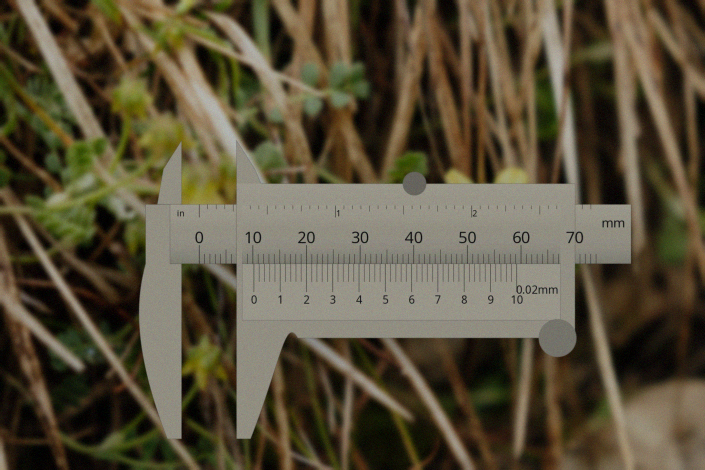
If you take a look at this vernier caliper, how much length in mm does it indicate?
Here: 10.2 mm
